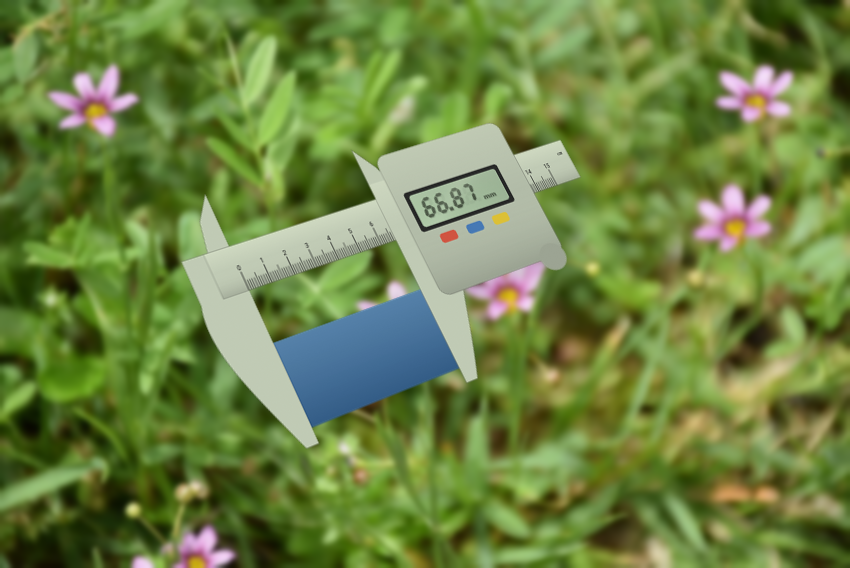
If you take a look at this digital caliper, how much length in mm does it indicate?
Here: 66.87 mm
